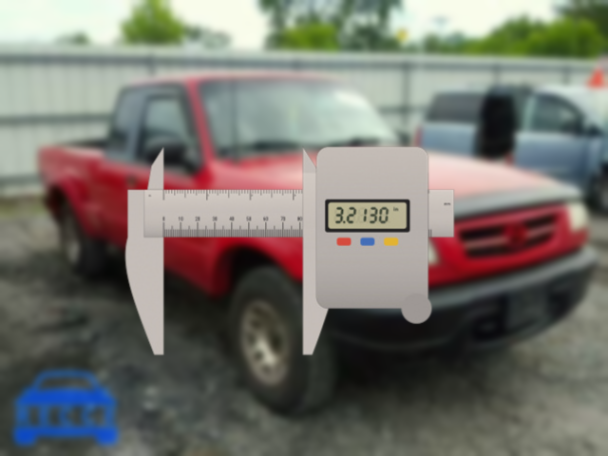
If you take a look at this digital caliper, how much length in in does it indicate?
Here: 3.2130 in
